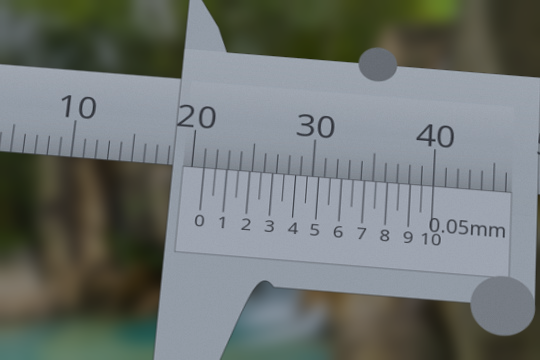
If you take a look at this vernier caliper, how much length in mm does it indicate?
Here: 21.0 mm
